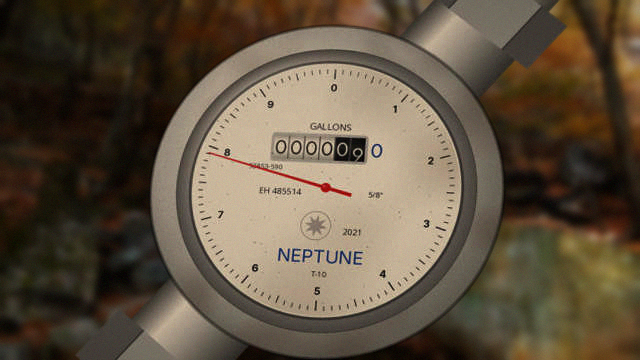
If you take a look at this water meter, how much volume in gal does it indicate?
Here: 87.9 gal
